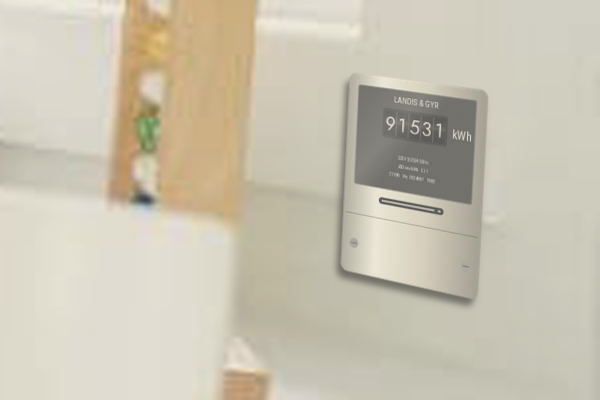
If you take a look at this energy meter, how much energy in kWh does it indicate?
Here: 91531 kWh
